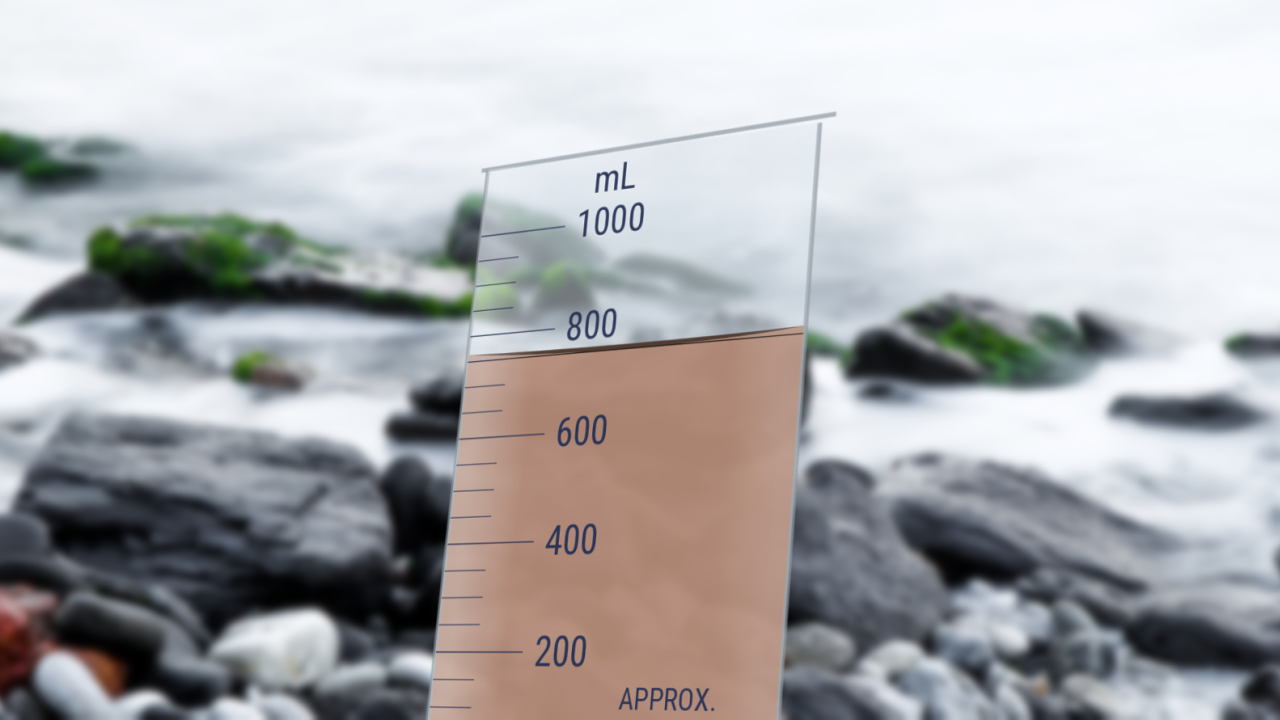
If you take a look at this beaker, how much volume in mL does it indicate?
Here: 750 mL
